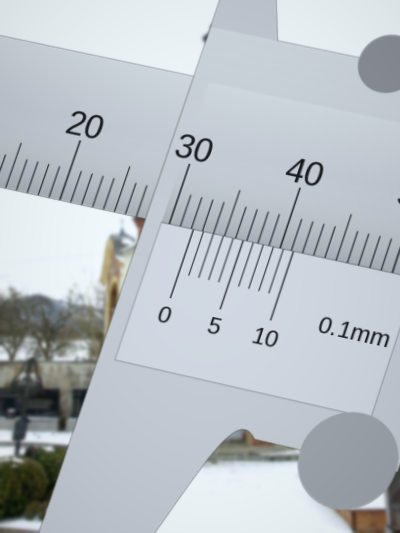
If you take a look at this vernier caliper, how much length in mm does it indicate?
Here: 32.2 mm
